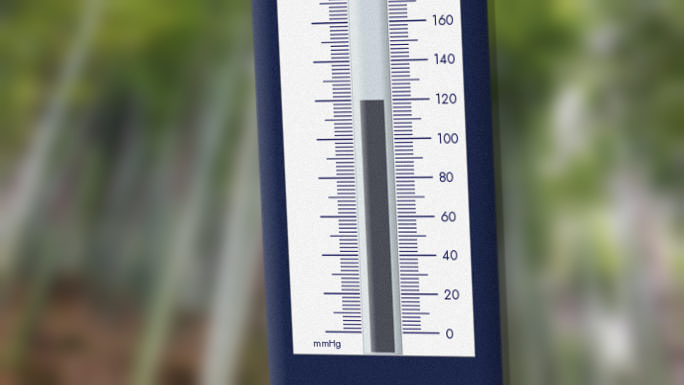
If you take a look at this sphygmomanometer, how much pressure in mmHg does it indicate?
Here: 120 mmHg
